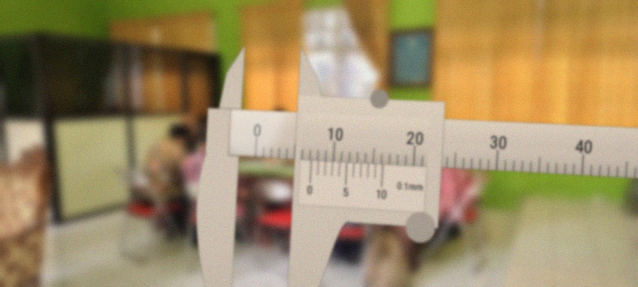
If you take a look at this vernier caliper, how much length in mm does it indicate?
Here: 7.2 mm
